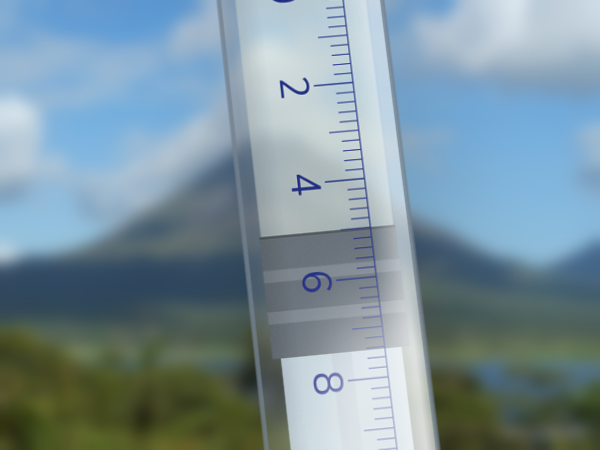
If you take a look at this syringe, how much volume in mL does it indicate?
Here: 5 mL
